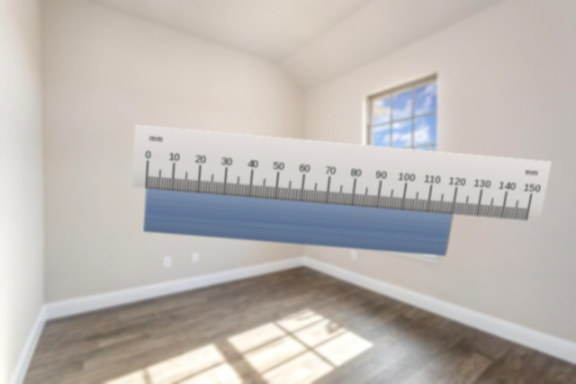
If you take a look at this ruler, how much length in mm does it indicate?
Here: 120 mm
